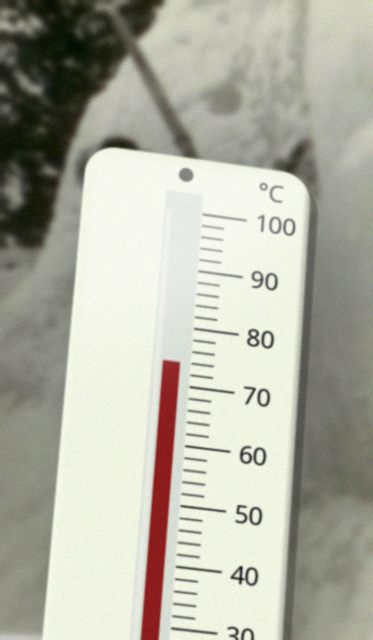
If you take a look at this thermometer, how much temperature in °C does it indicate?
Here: 74 °C
